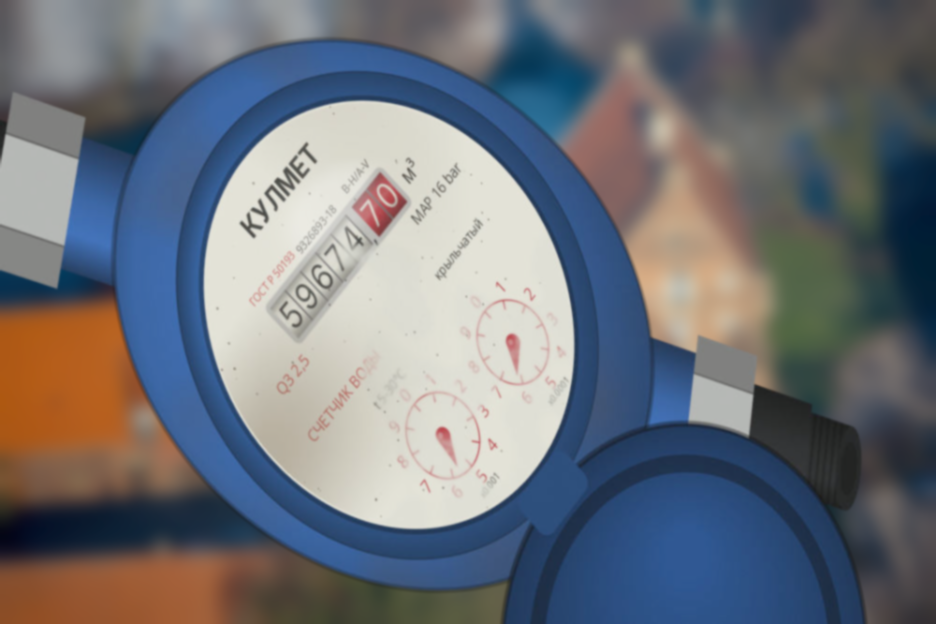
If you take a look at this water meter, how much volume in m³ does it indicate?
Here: 59674.7056 m³
